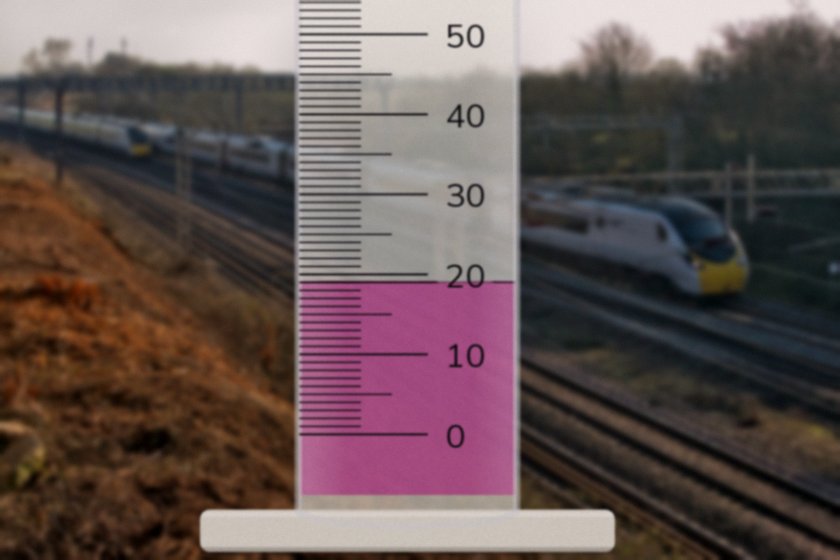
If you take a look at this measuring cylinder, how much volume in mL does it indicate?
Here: 19 mL
